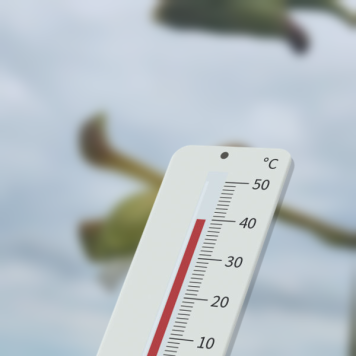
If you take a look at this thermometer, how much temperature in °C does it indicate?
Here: 40 °C
